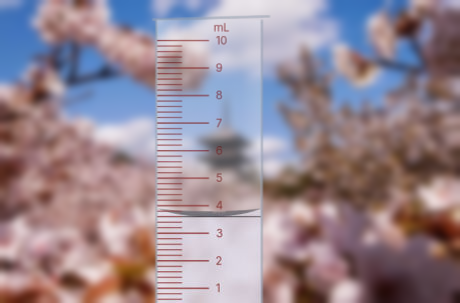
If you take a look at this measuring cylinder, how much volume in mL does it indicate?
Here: 3.6 mL
